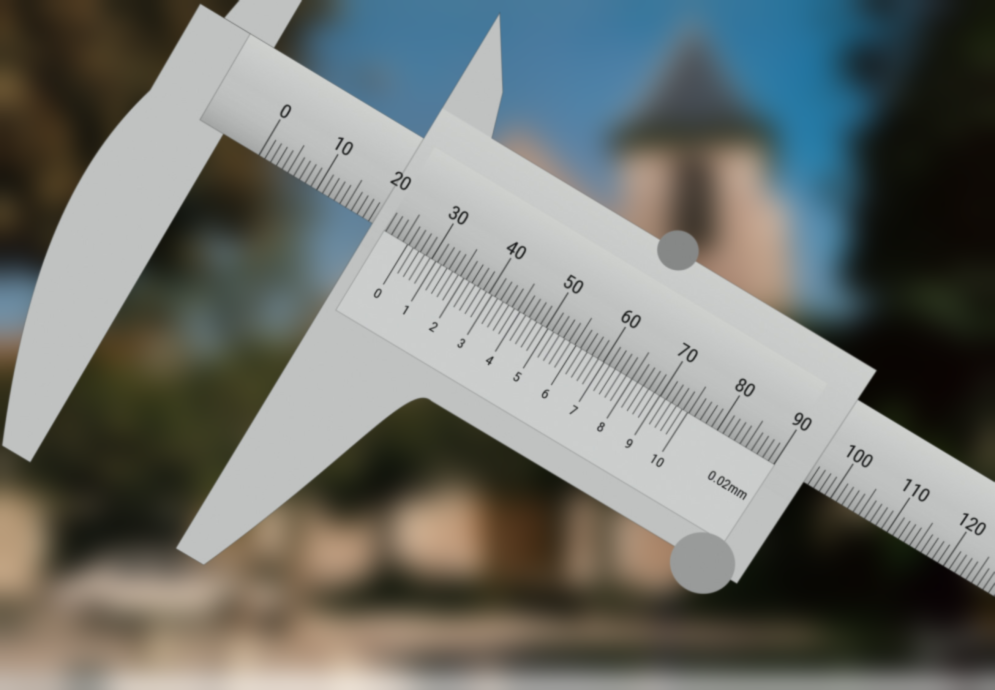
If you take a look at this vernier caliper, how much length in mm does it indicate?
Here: 25.8 mm
